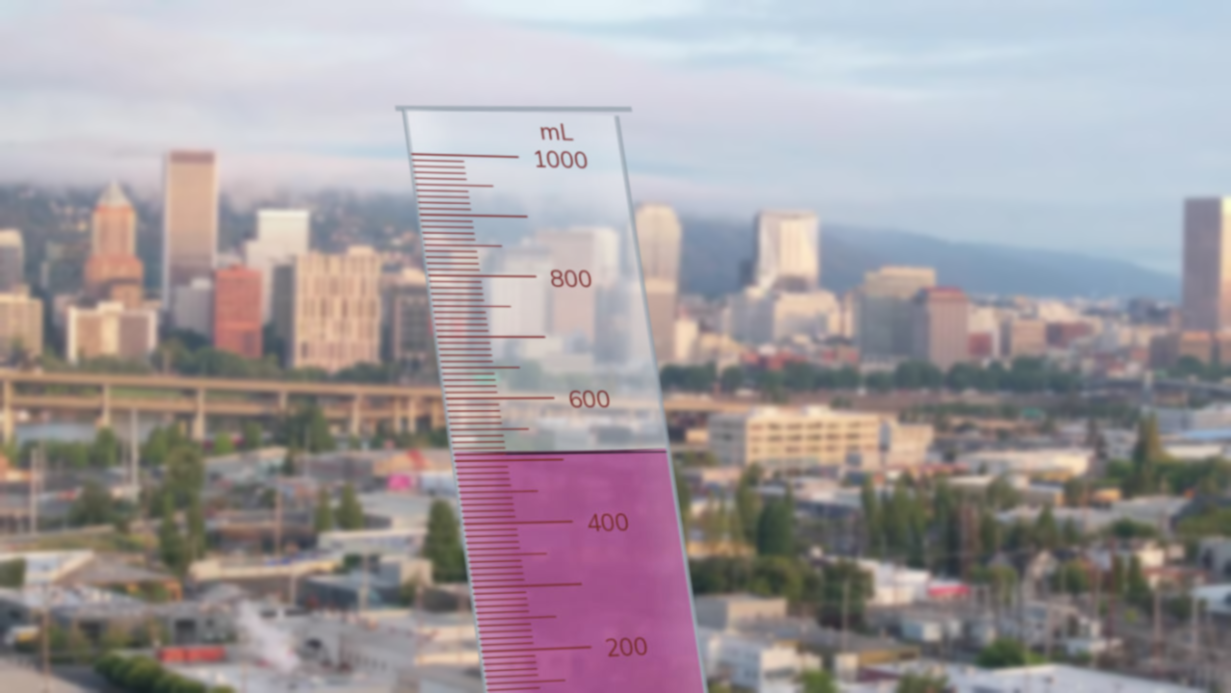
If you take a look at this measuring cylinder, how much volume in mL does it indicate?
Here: 510 mL
